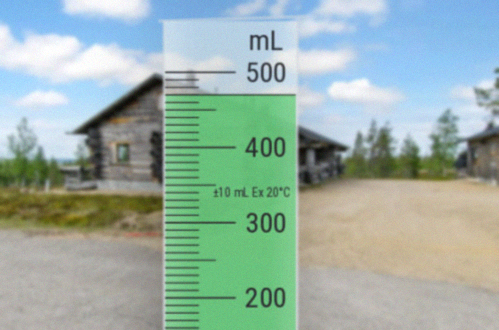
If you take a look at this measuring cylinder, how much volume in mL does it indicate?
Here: 470 mL
